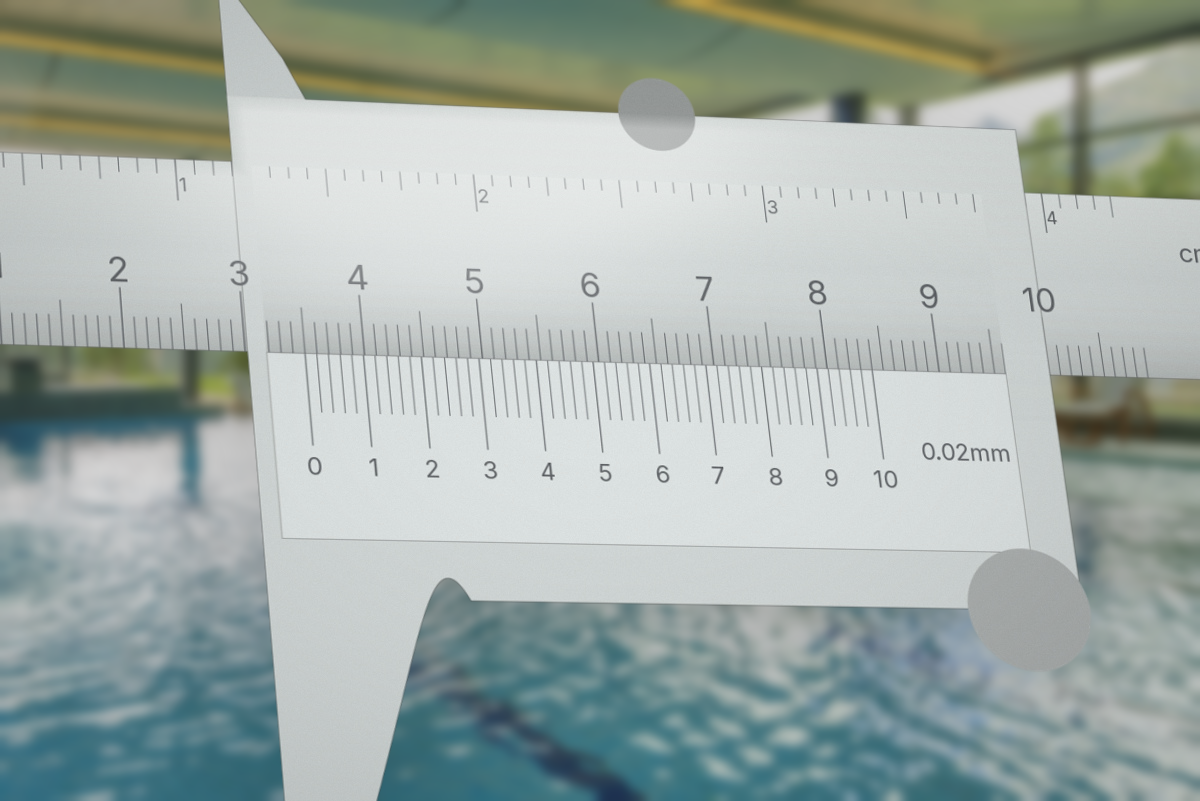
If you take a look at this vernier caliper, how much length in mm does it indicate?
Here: 35.0 mm
